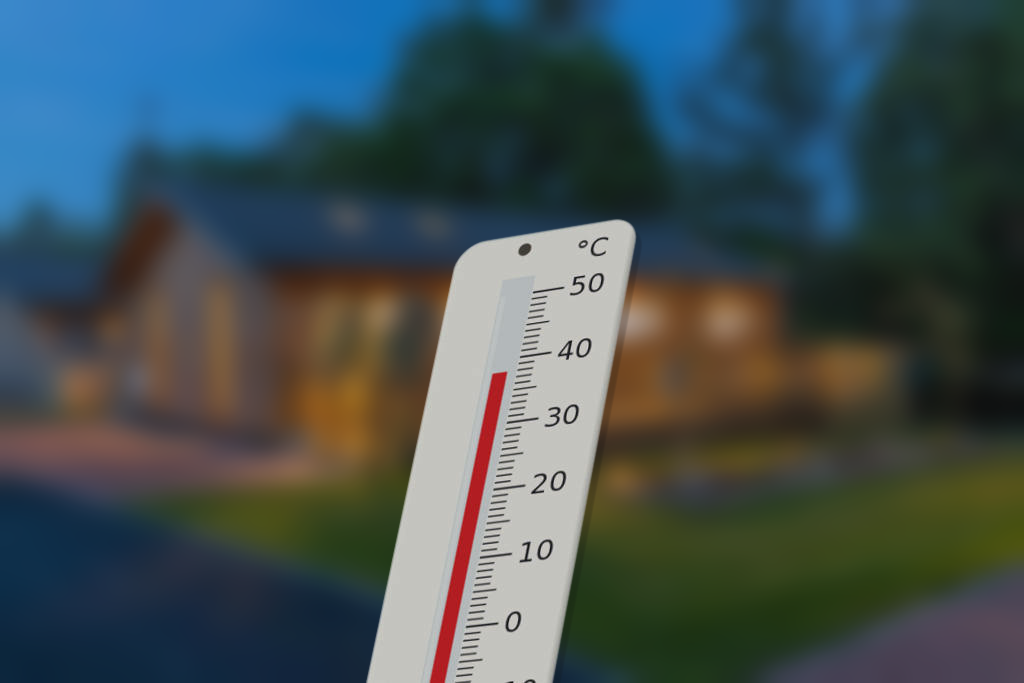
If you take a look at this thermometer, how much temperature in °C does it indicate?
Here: 38 °C
